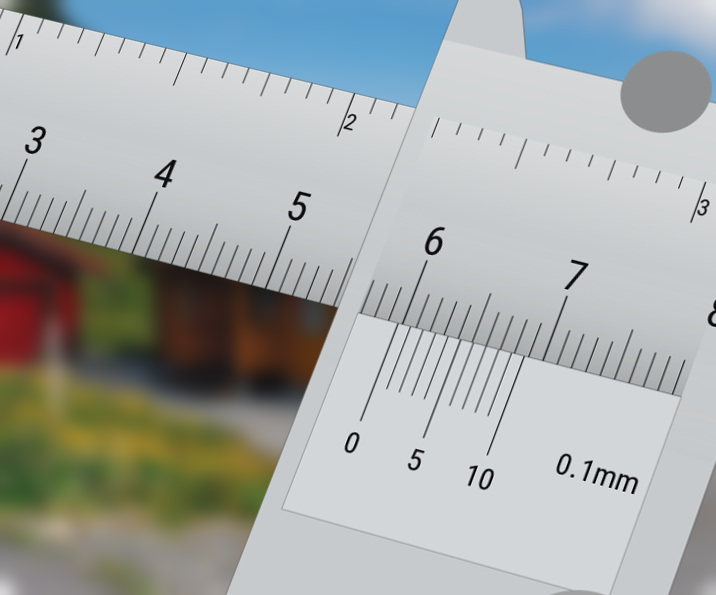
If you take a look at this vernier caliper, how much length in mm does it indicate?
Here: 59.7 mm
